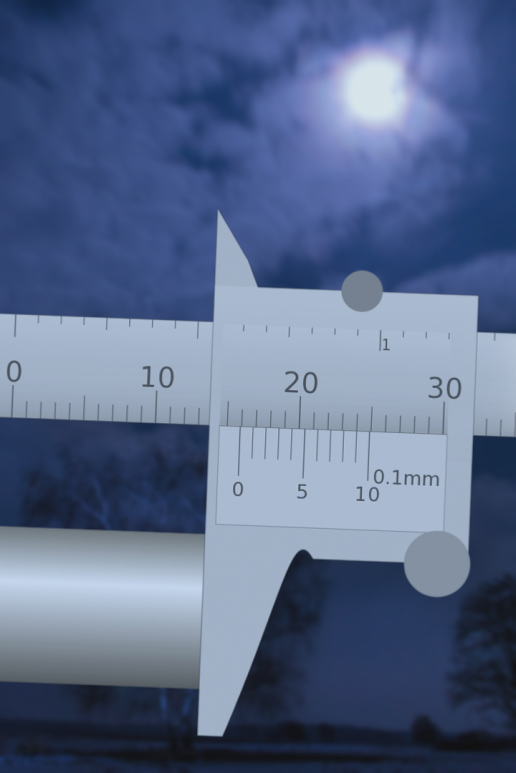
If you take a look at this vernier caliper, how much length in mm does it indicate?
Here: 15.9 mm
